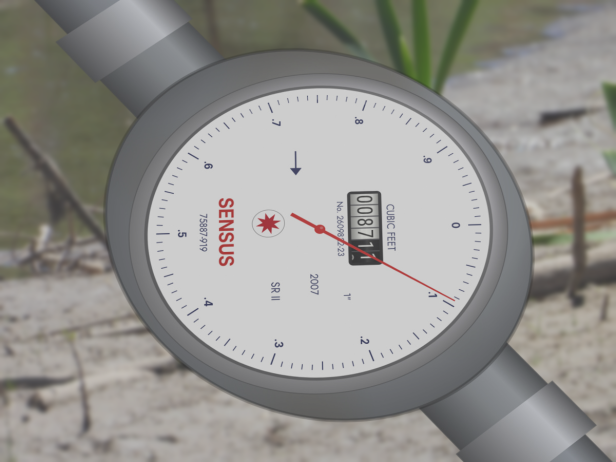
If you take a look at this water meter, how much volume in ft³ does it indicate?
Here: 8711.09 ft³
